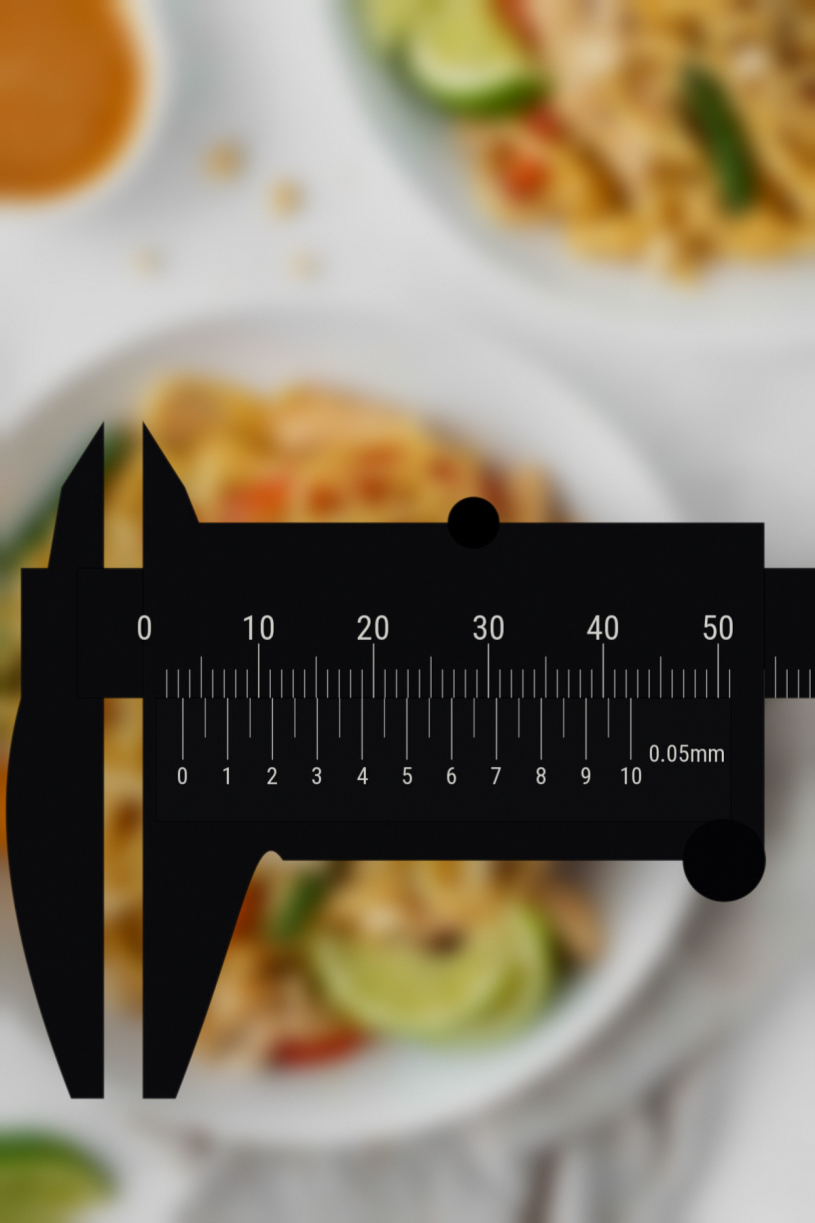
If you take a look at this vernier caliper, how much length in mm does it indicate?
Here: 3.4 mm
